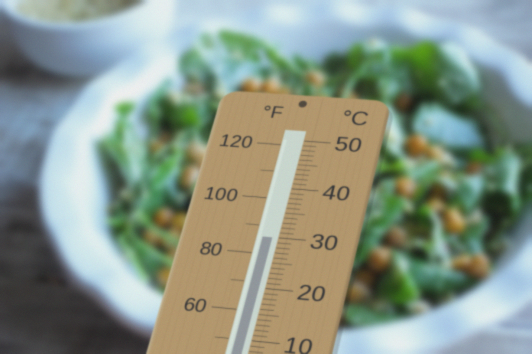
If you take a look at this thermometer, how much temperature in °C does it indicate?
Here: 30 °C
